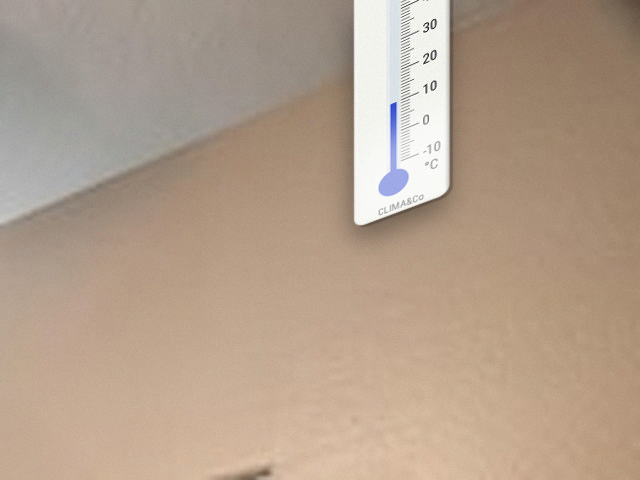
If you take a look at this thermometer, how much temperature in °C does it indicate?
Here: 10 °C
